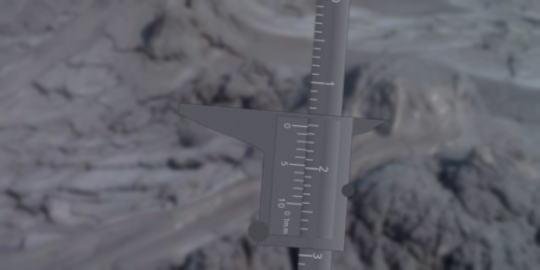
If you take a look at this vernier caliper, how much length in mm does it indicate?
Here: 15.2 mm
